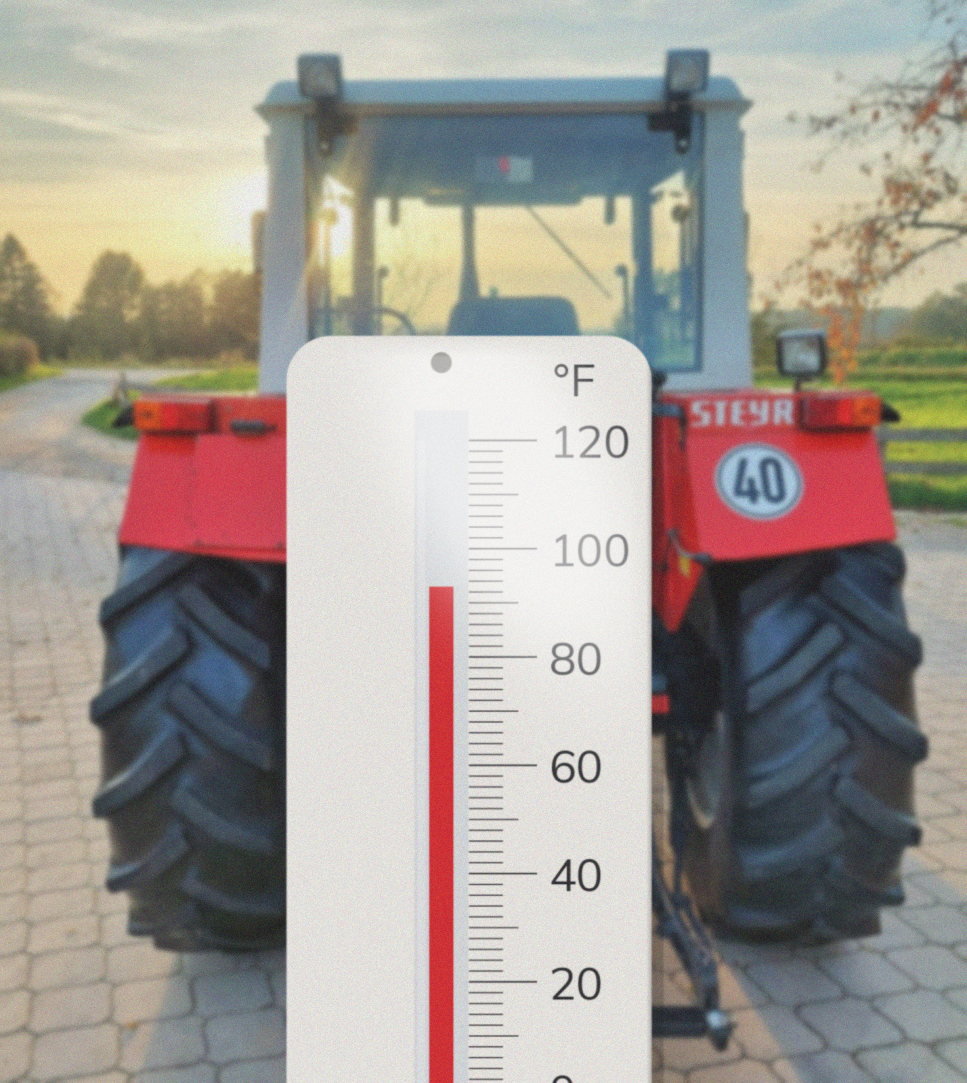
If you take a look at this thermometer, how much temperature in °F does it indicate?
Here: 93 °F
